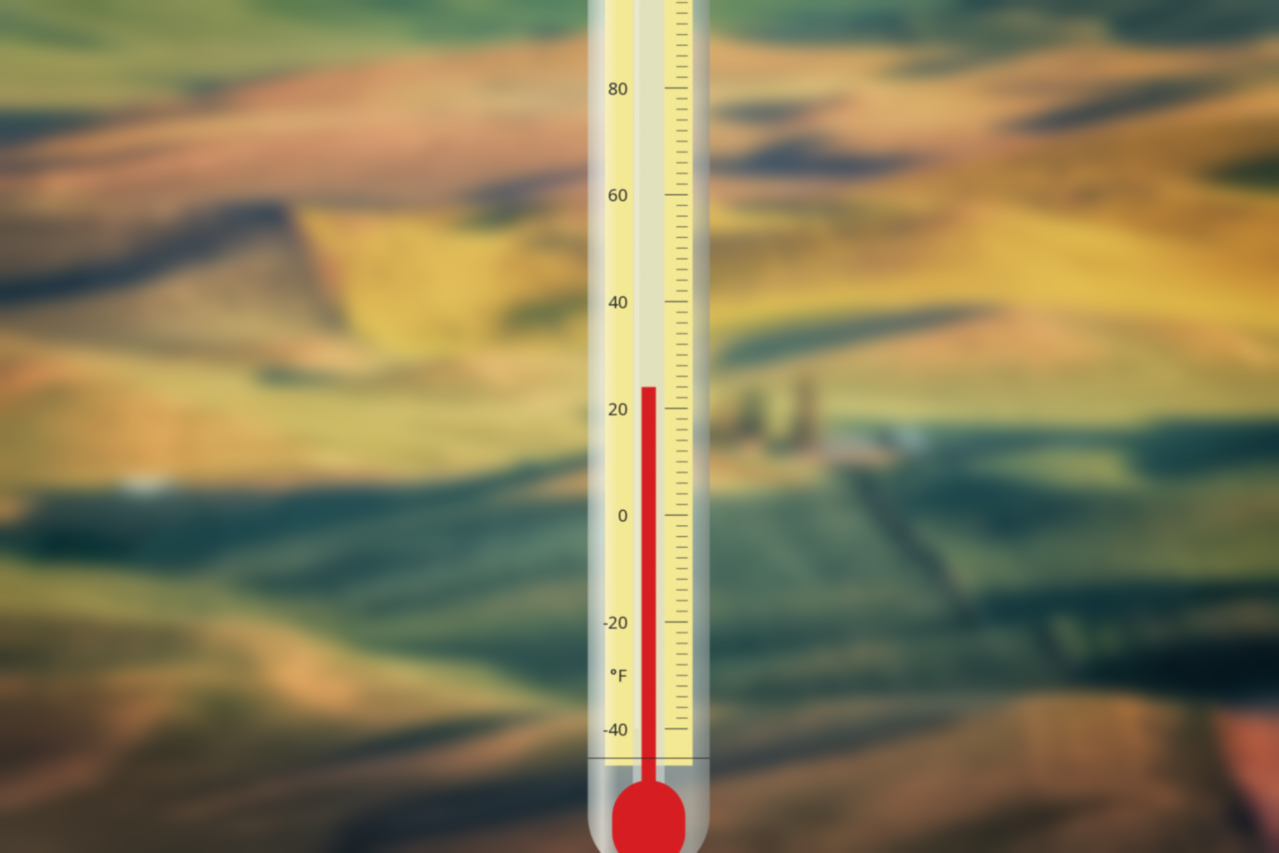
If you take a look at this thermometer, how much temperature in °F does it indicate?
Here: 24 °F
